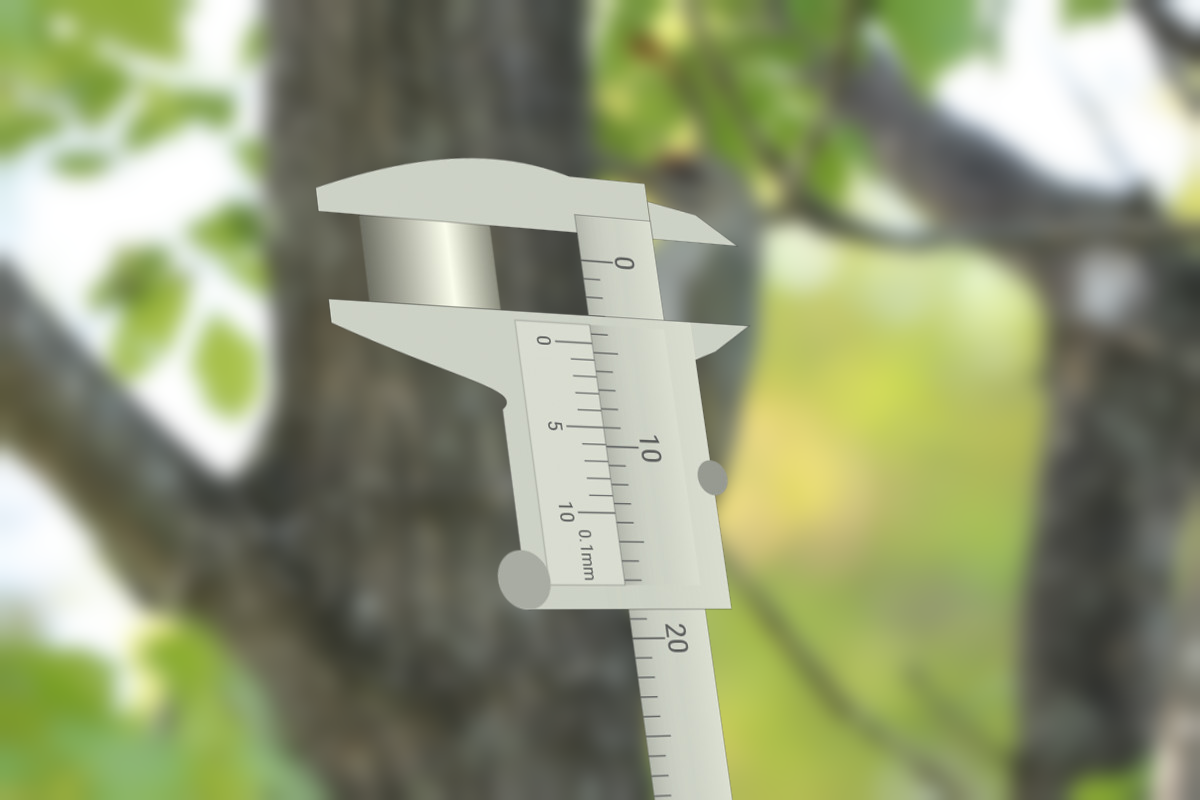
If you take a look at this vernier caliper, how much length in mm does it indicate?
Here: 4.5 mm
